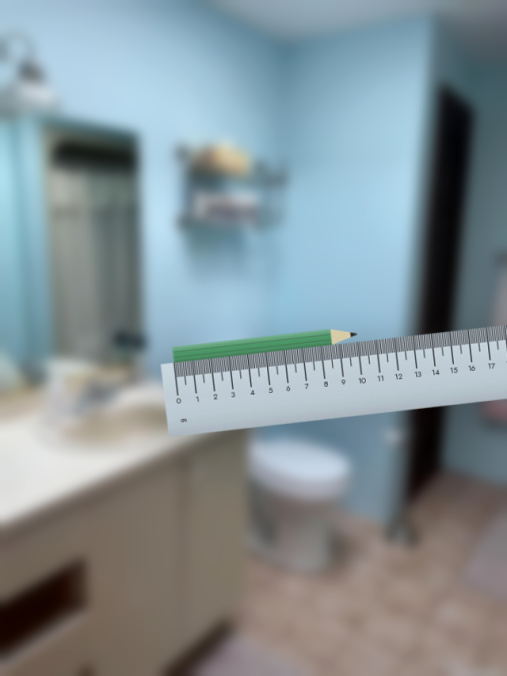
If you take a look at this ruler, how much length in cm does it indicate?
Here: 10 cm
